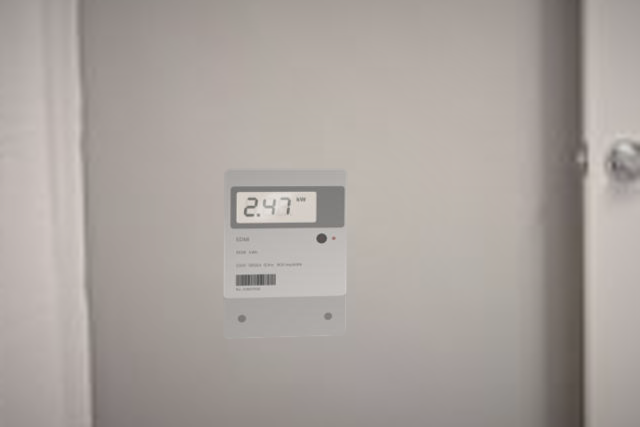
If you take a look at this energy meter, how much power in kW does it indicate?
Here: 2.47 kW
